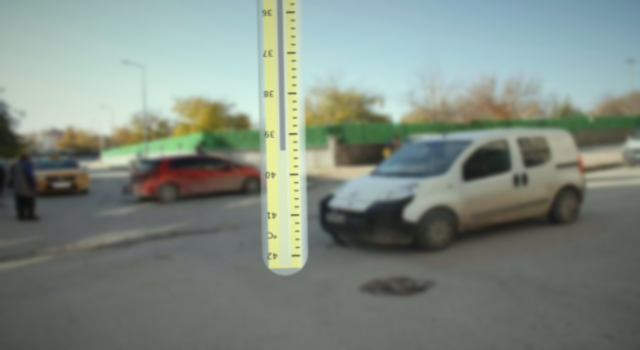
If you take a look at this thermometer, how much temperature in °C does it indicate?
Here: 39.4 °C
